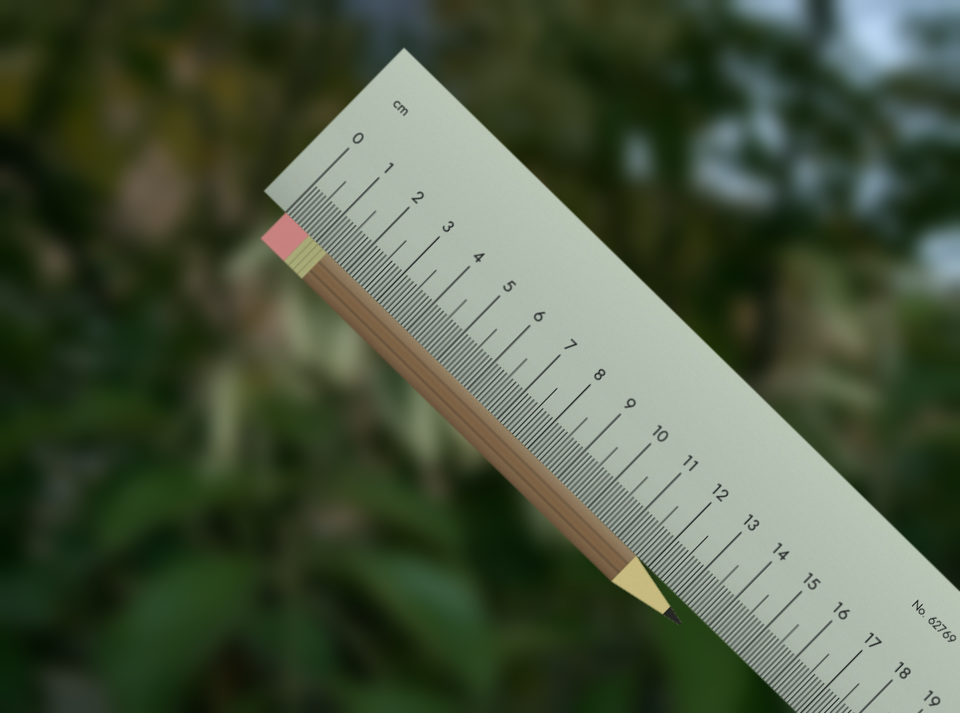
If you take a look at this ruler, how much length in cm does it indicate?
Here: 13.5 cm
